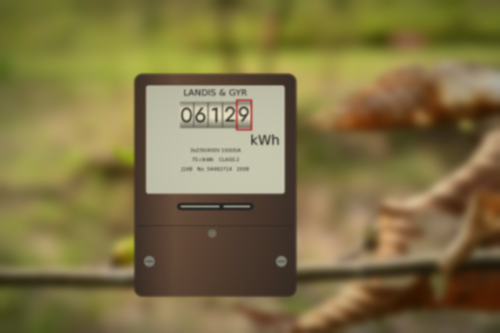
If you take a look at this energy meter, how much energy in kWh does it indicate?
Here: 612.9 kWh
